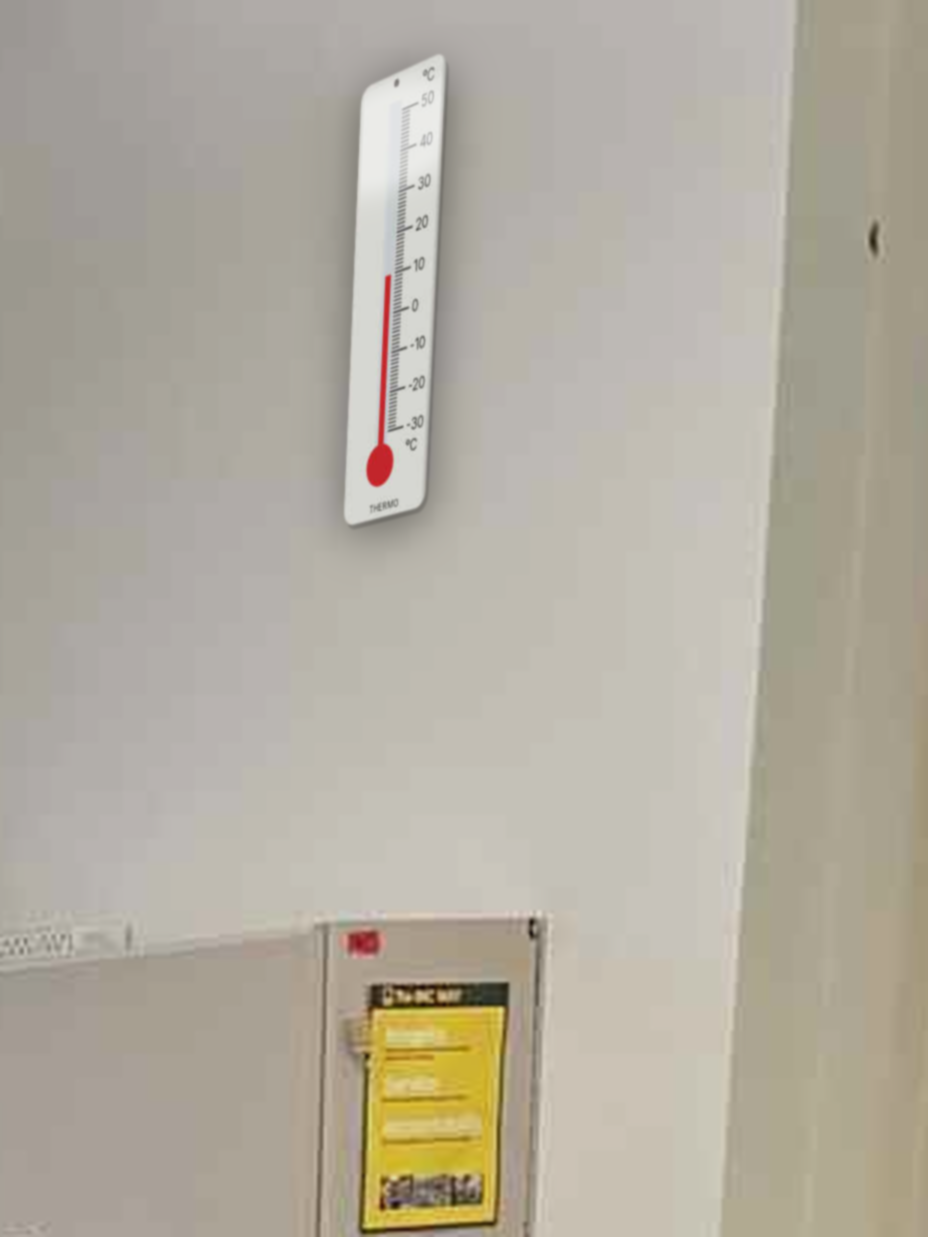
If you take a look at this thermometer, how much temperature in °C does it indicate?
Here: 10 °C
